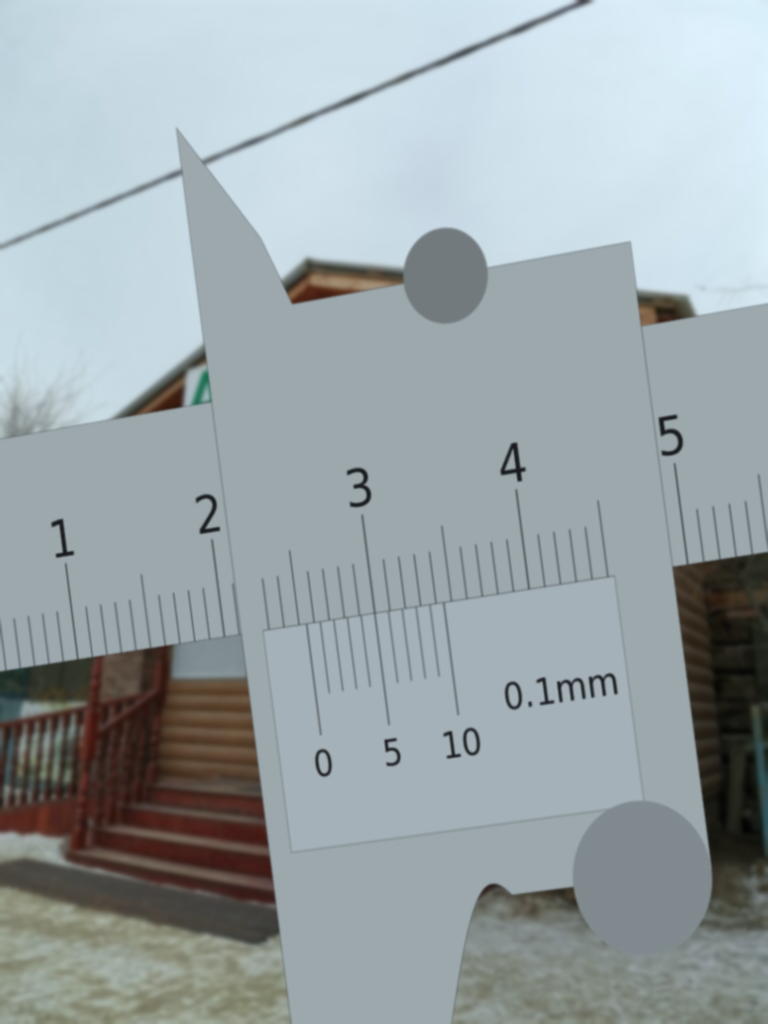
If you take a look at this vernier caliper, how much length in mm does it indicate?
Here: 25.5 mm
